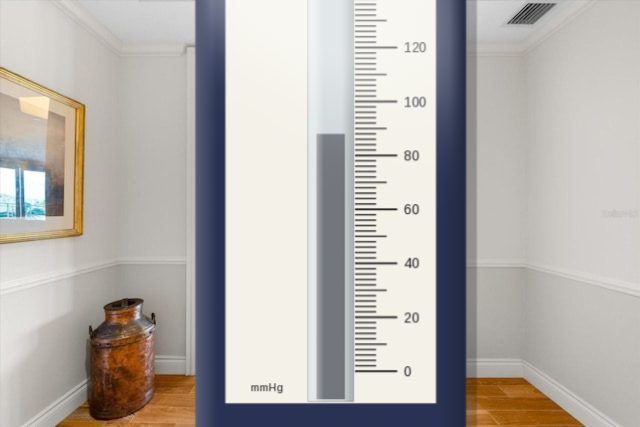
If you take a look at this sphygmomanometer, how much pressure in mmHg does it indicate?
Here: 88 mmHg
